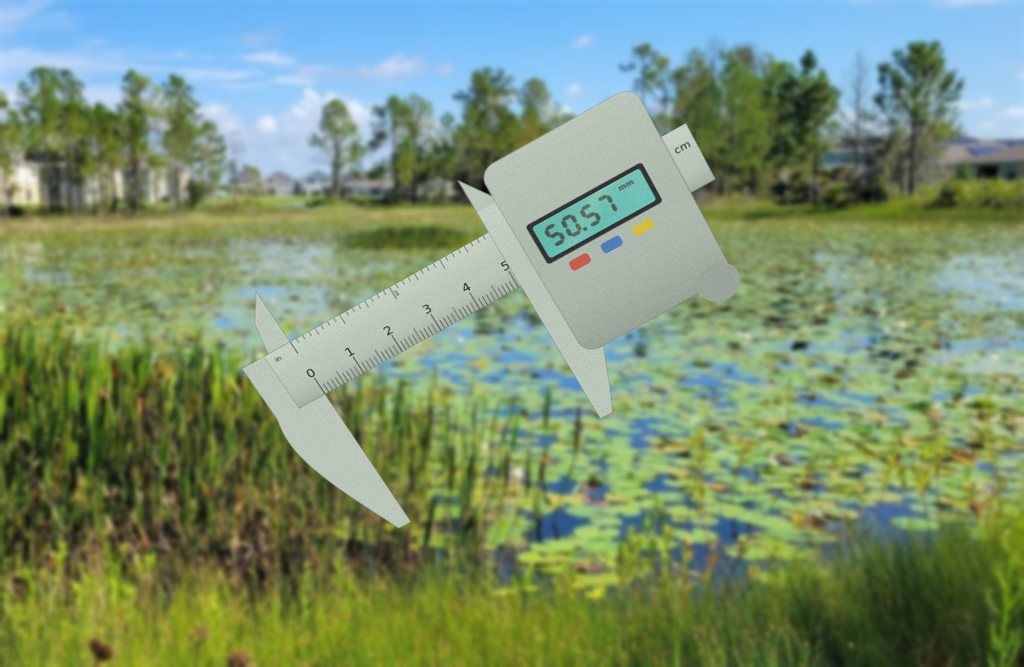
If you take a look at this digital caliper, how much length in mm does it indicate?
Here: 50.57 mm
